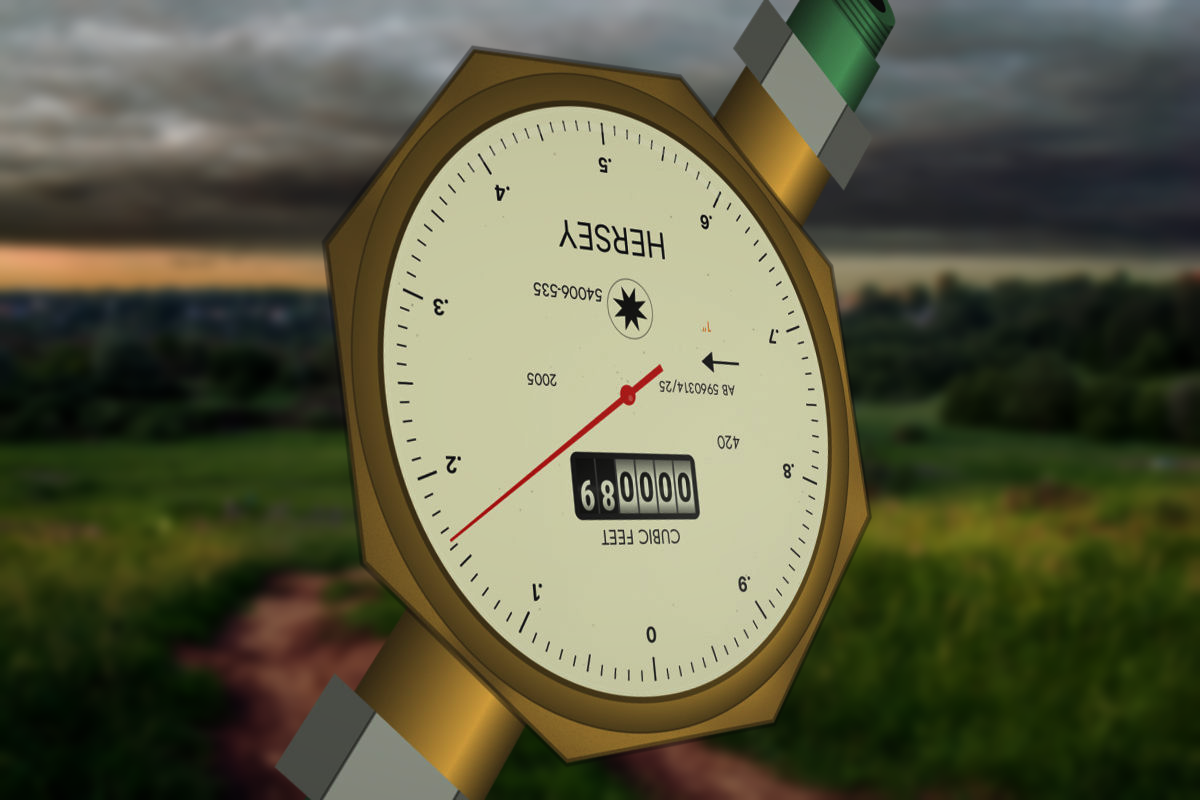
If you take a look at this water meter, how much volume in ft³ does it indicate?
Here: 89.16 ft³
